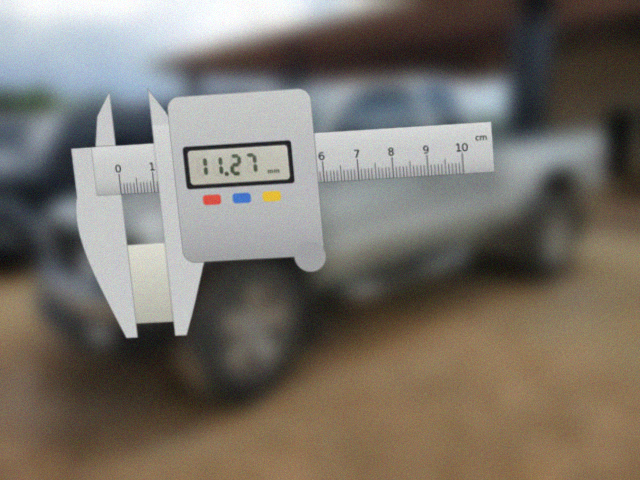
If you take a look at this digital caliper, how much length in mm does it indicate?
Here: 11.27 mm
